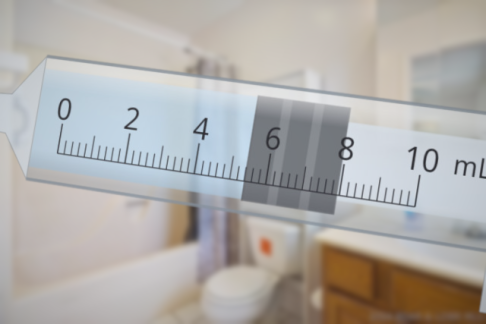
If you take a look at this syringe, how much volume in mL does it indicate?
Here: 5.4 mL
